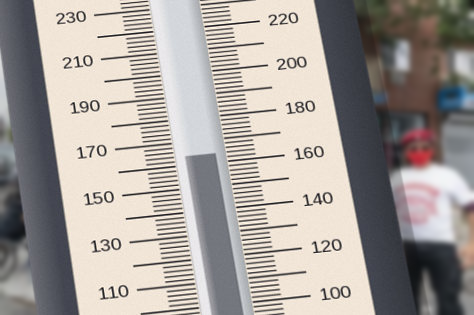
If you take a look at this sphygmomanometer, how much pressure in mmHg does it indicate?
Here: 164 mmHg
